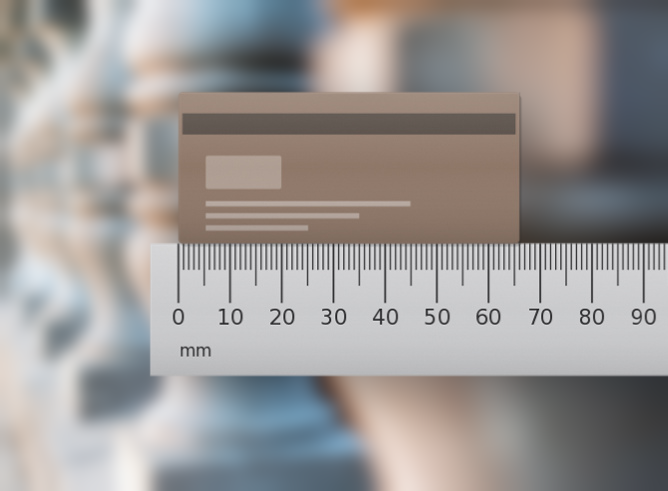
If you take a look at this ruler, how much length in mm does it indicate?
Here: 66 mm
